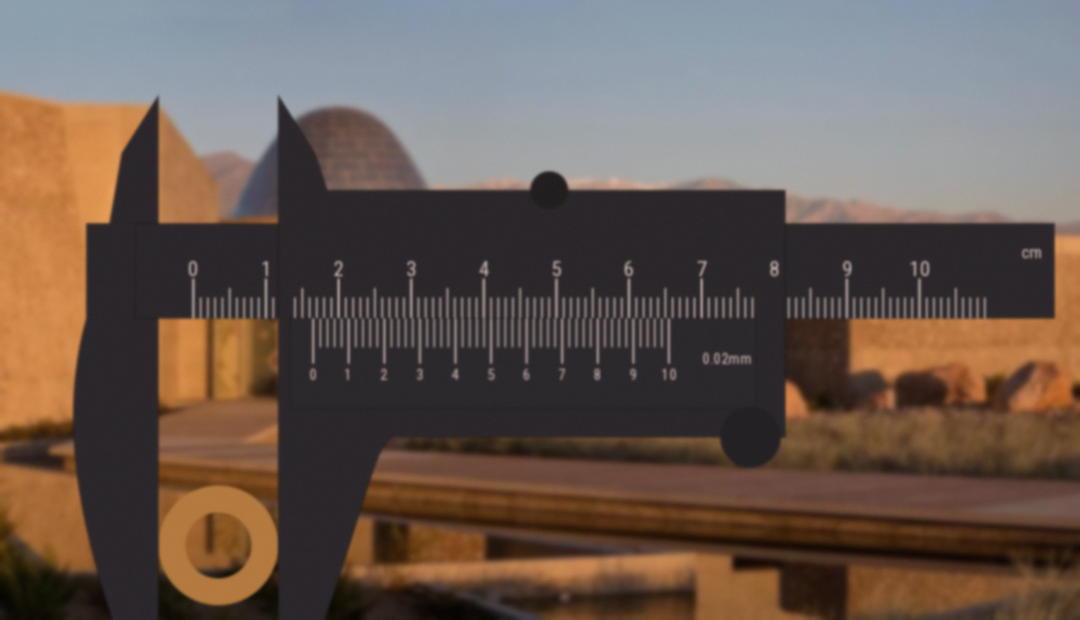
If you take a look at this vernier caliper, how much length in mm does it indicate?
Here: 16.5 mm
